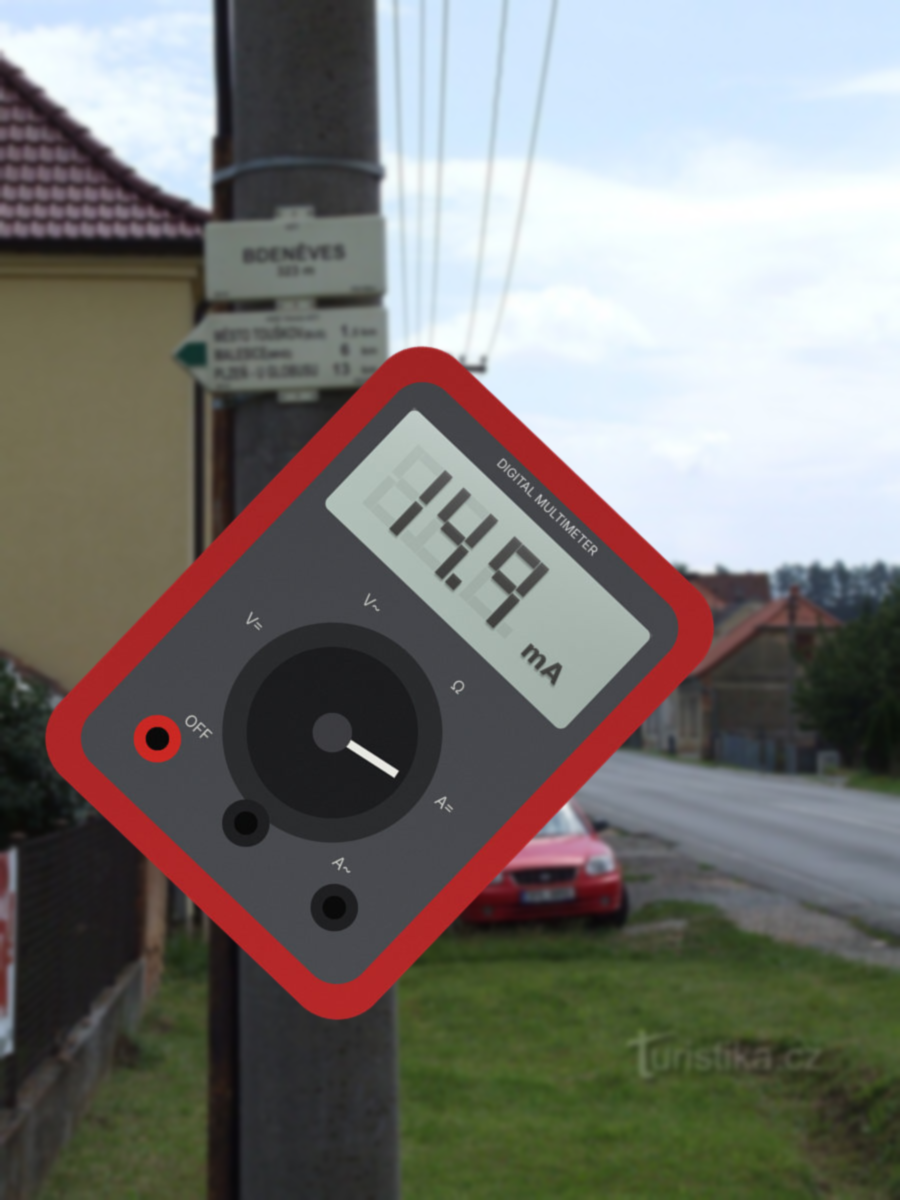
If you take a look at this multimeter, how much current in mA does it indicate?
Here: 14.9 mA
